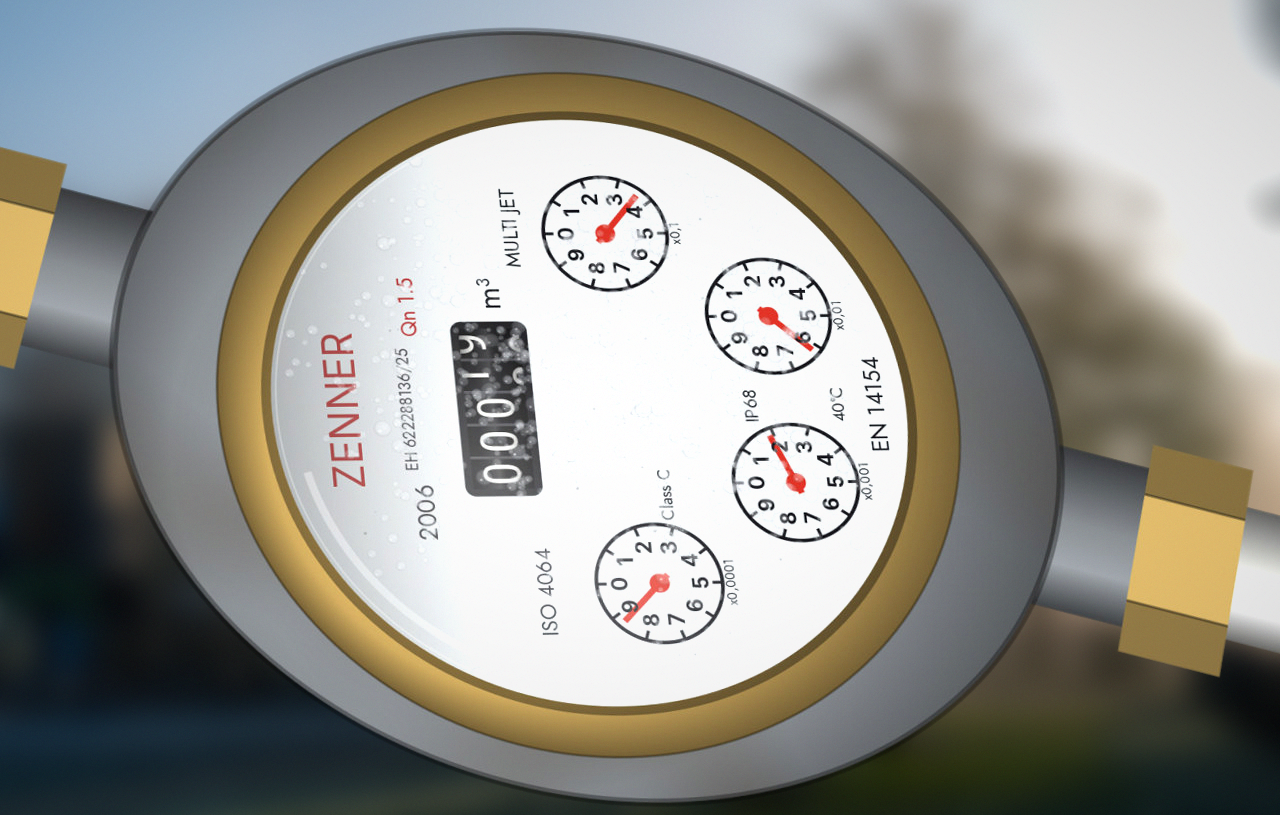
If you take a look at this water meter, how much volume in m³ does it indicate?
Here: 19.3618 m³
